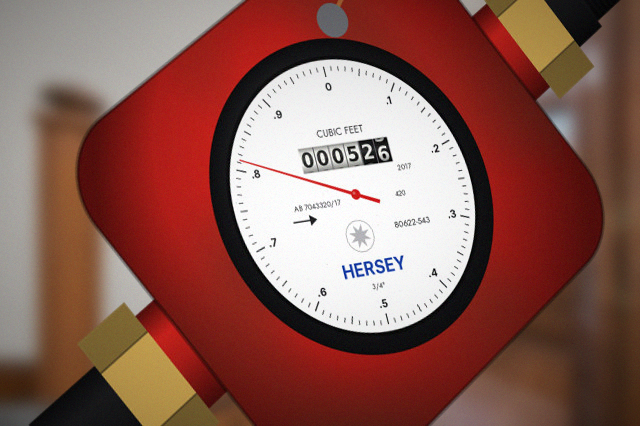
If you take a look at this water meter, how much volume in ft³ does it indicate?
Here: 525.81 ft³
